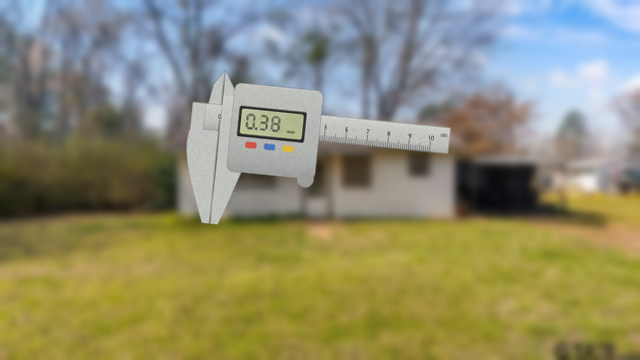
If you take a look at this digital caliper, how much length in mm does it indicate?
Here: 0.38 mm
